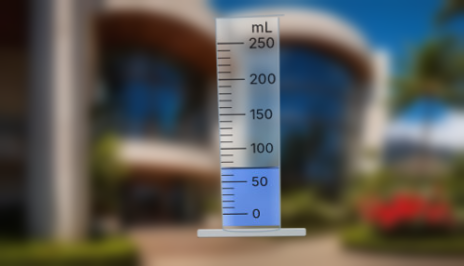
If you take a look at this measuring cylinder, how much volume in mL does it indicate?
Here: 70 mL
